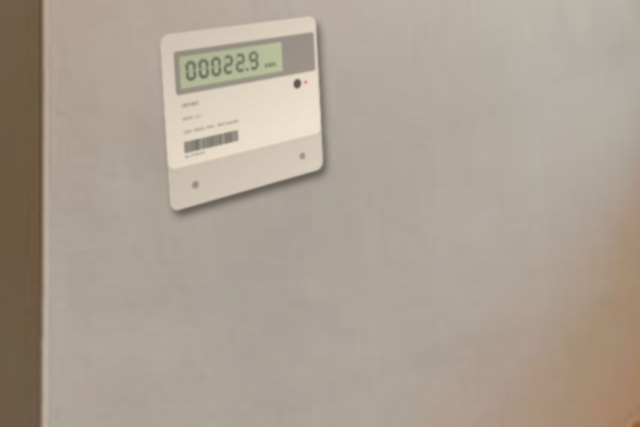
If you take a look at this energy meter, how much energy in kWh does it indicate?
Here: 22.9 kWh
